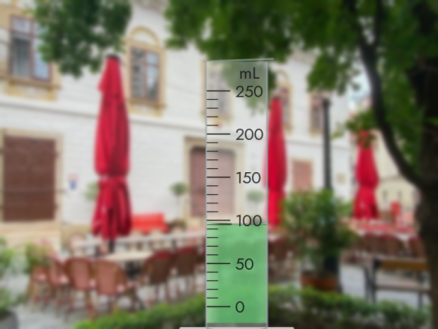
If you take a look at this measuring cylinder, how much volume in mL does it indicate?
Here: 95 mL
